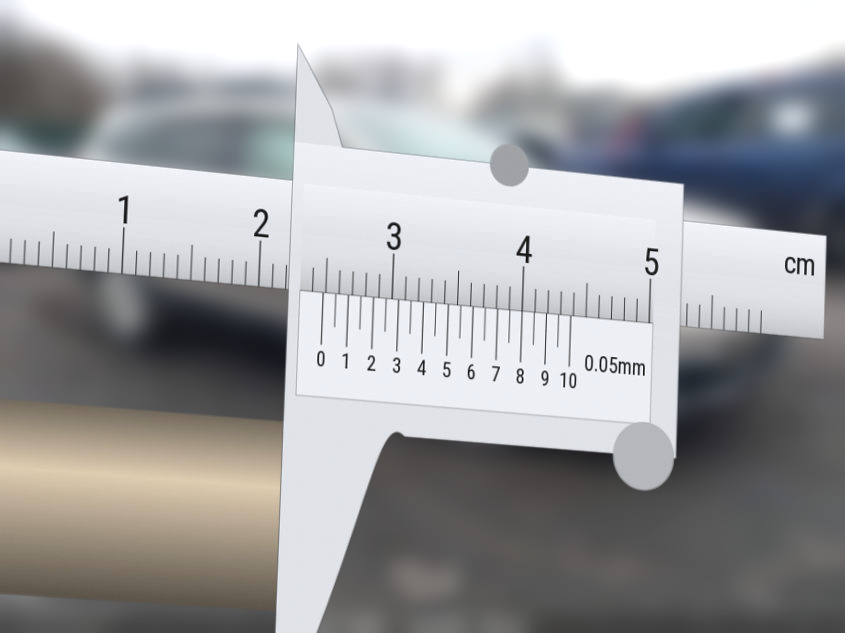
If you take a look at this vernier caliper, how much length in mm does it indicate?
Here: 24.8 mm
